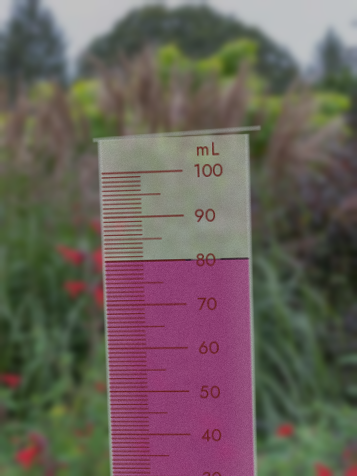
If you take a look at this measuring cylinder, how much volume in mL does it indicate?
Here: 80 mL
